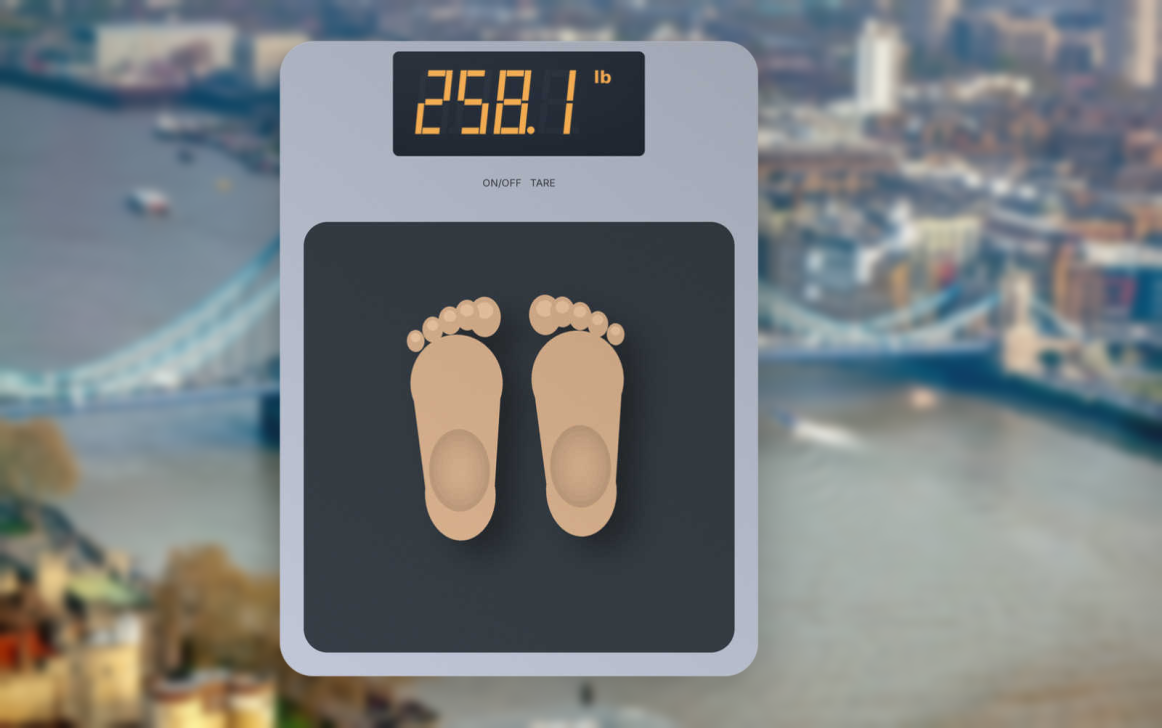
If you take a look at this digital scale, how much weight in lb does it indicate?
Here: 258.1 lb
